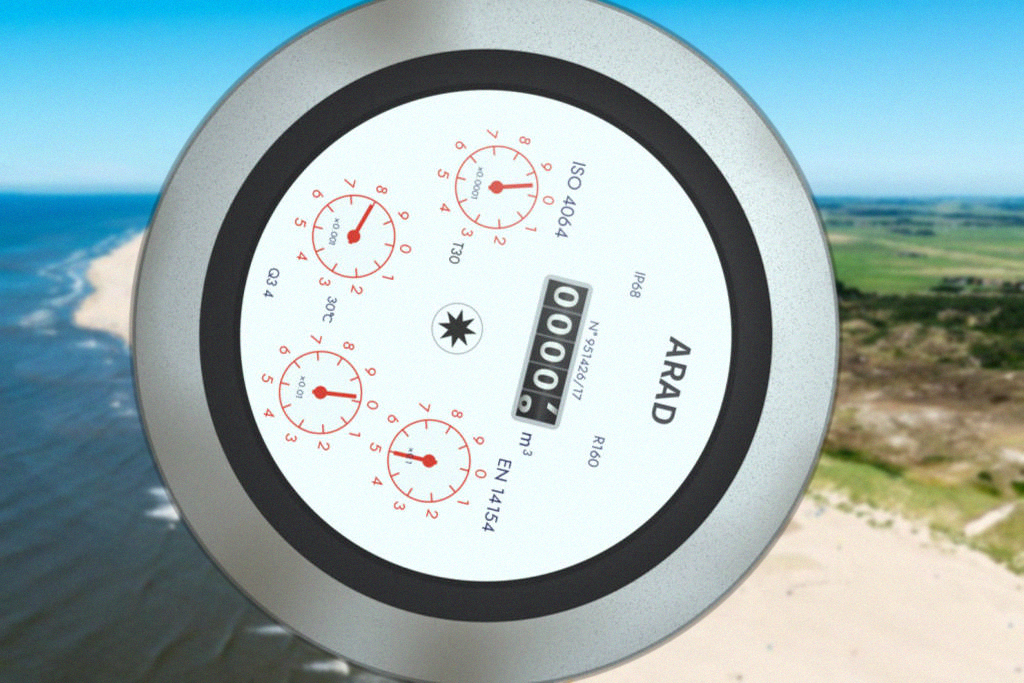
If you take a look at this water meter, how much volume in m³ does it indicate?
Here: 7.4979 m³
